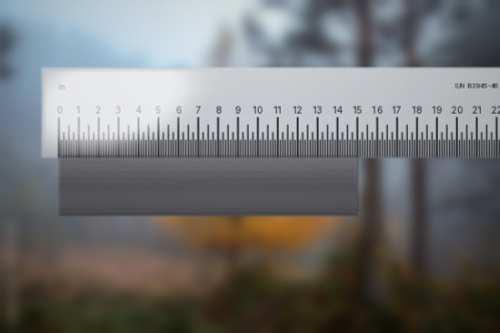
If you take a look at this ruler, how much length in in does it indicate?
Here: 15 in
